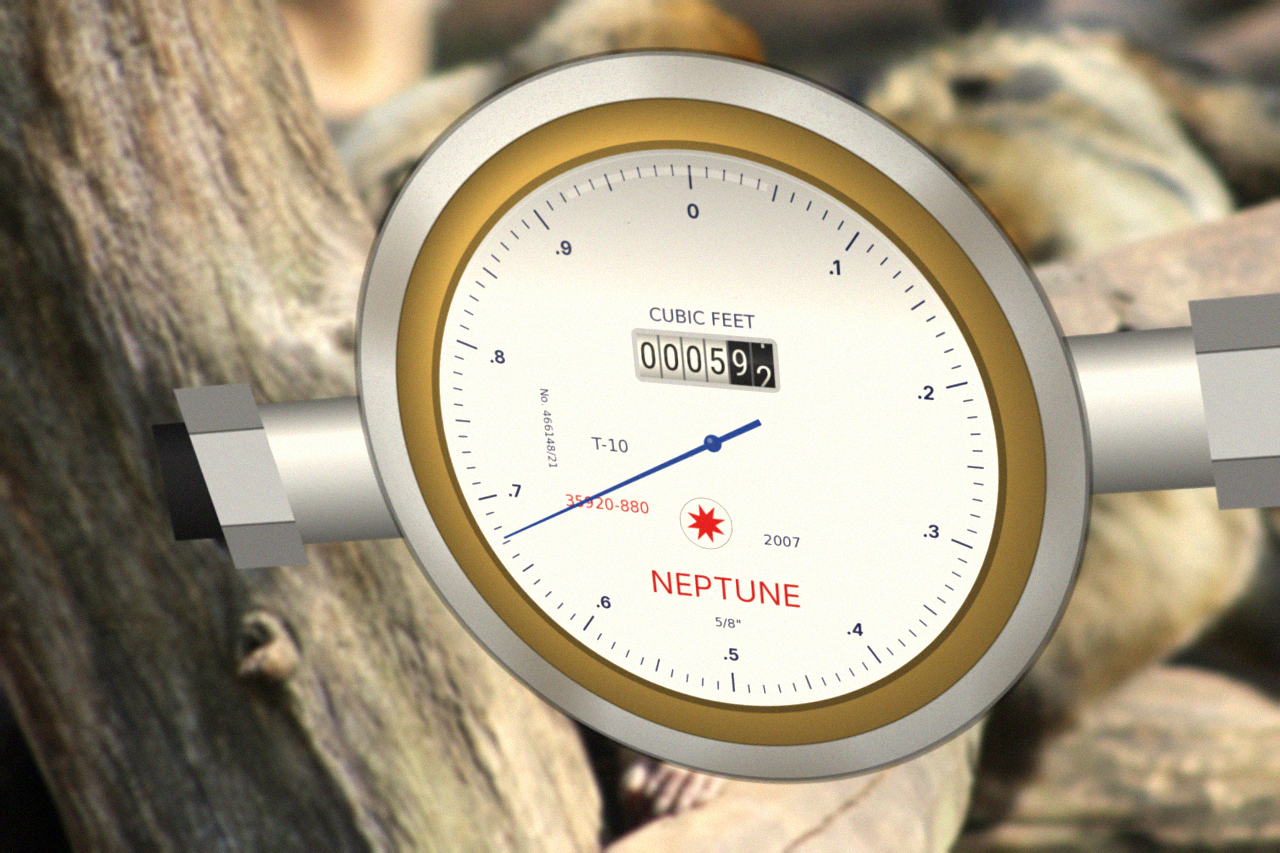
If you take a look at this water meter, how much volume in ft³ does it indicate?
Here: 591.67 ft³
